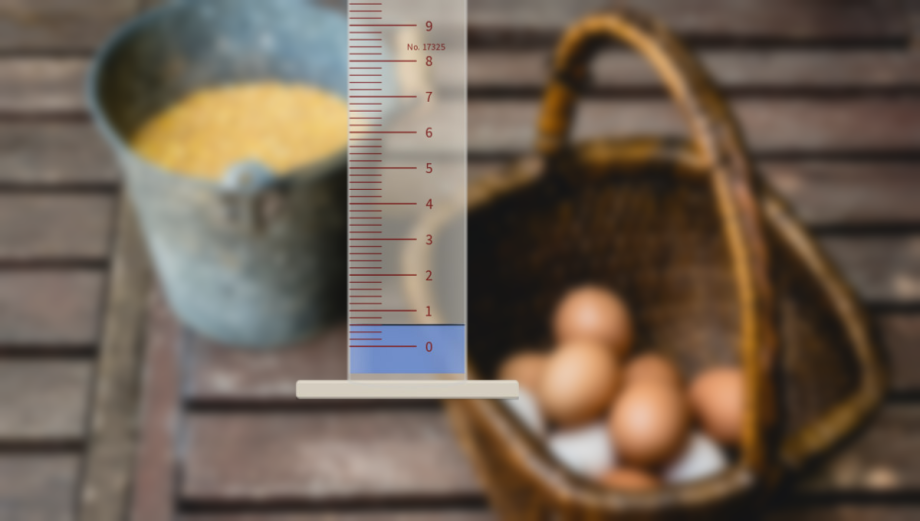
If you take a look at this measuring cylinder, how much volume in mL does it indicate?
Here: 0.6 mL
